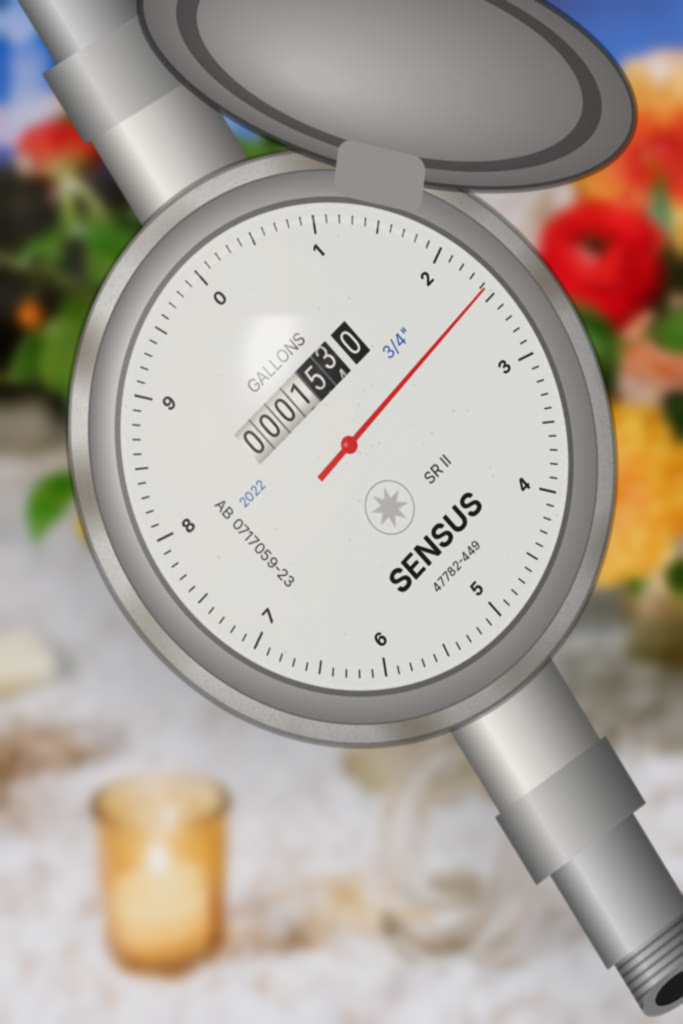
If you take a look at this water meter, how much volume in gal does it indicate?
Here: 1532.4 gal
